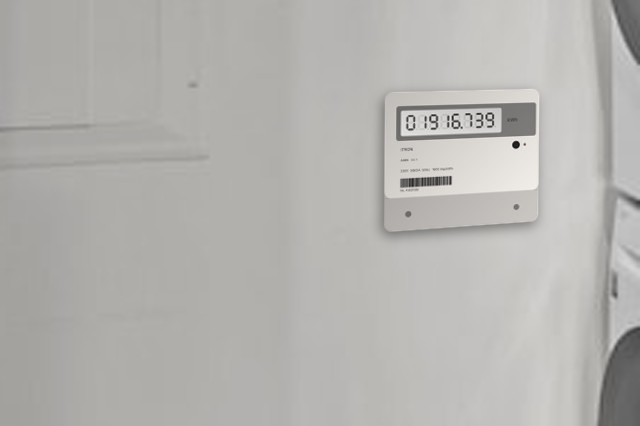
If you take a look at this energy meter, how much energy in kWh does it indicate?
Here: 1916.739 kWh
